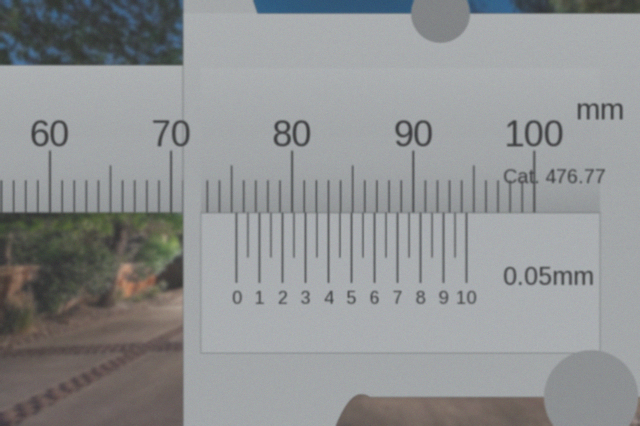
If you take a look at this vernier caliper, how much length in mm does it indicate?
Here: 75.4 mm
